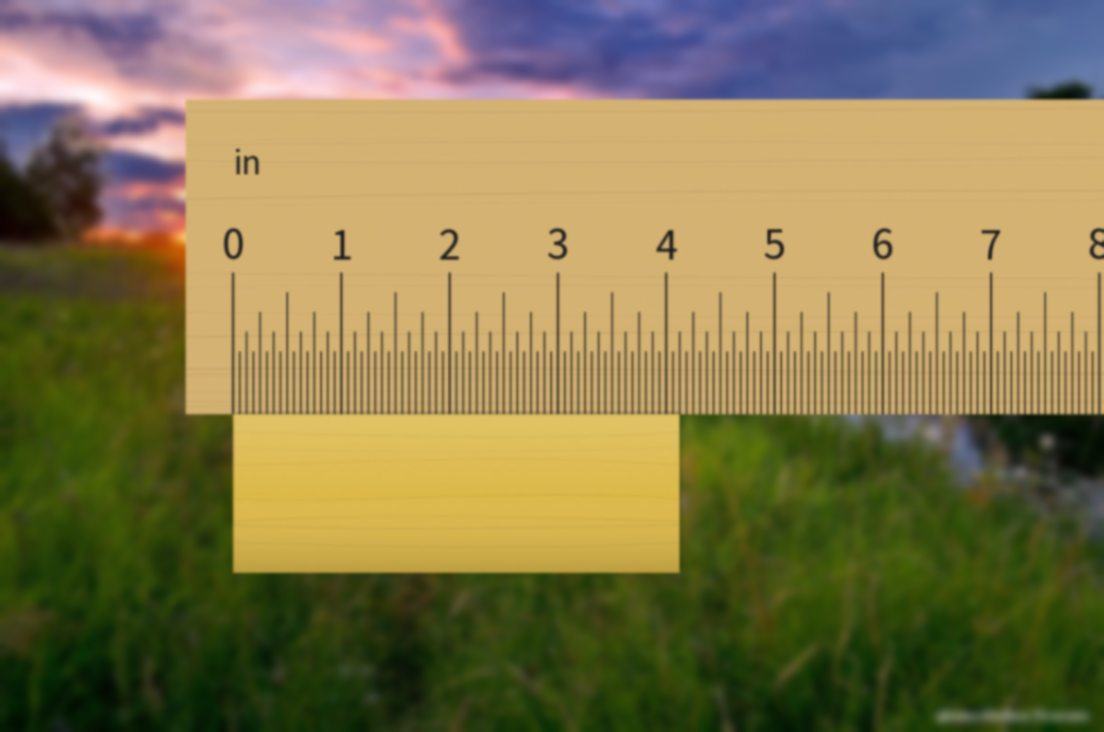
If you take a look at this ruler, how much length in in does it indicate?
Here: 4.125 in
